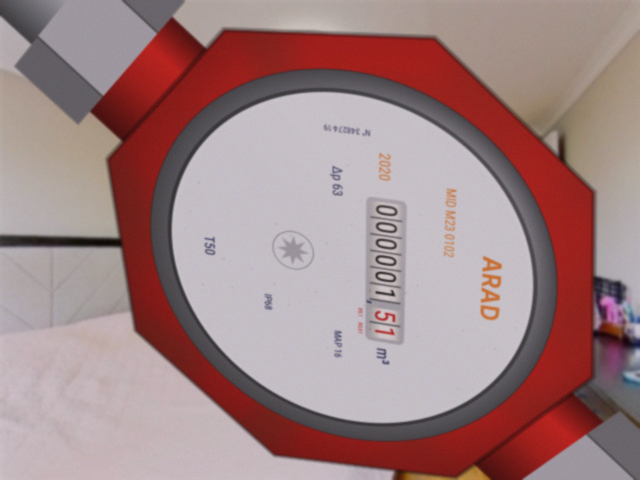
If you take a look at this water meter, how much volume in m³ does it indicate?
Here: 1.51 m³
